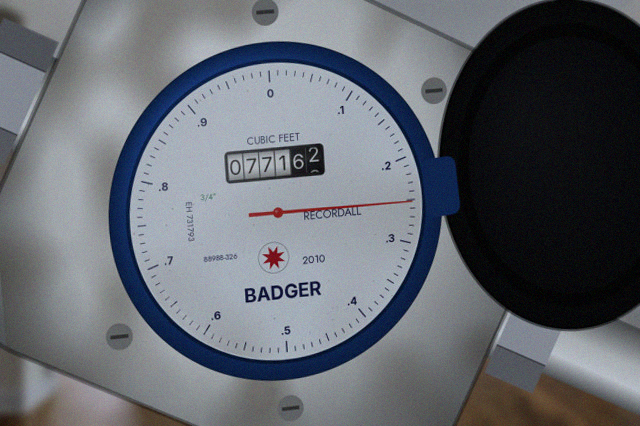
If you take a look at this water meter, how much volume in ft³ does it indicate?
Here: 77162.25 ft³
